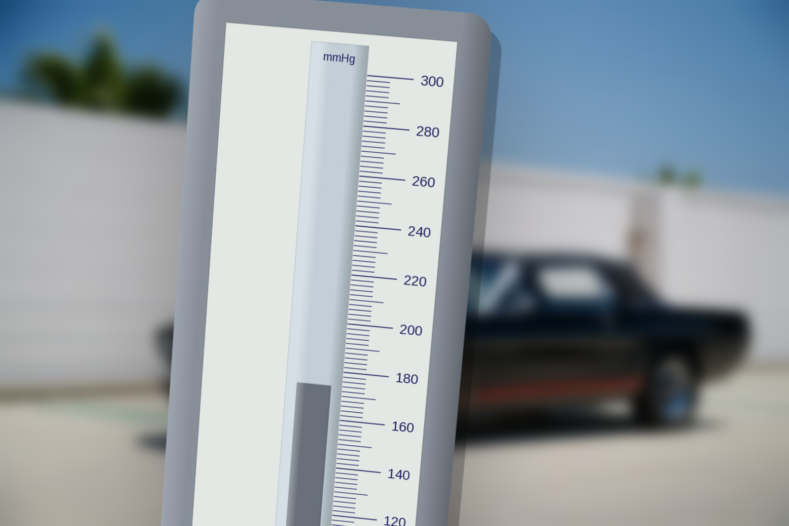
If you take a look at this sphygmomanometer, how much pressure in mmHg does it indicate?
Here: 174 mmHg
